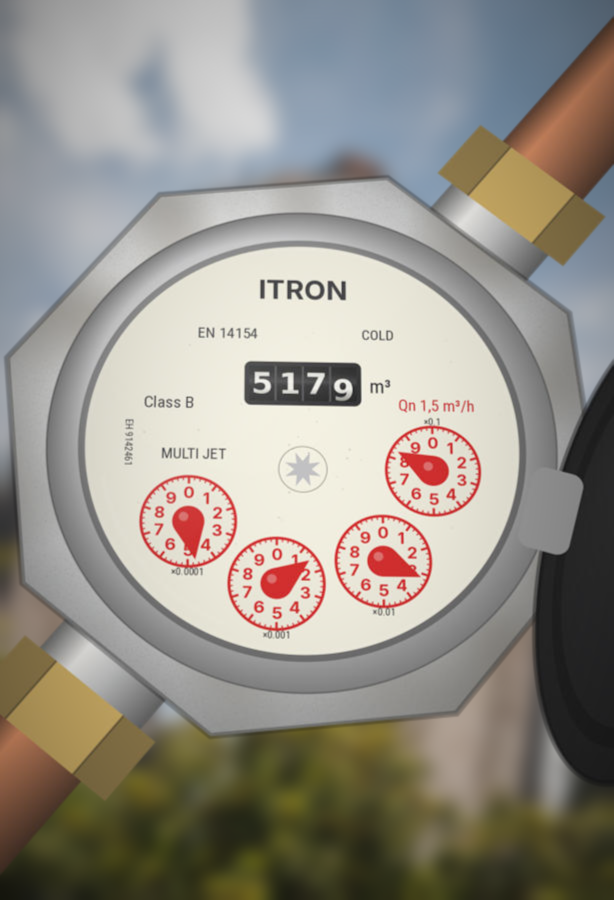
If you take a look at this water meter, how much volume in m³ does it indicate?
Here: 5178.8314 m³
